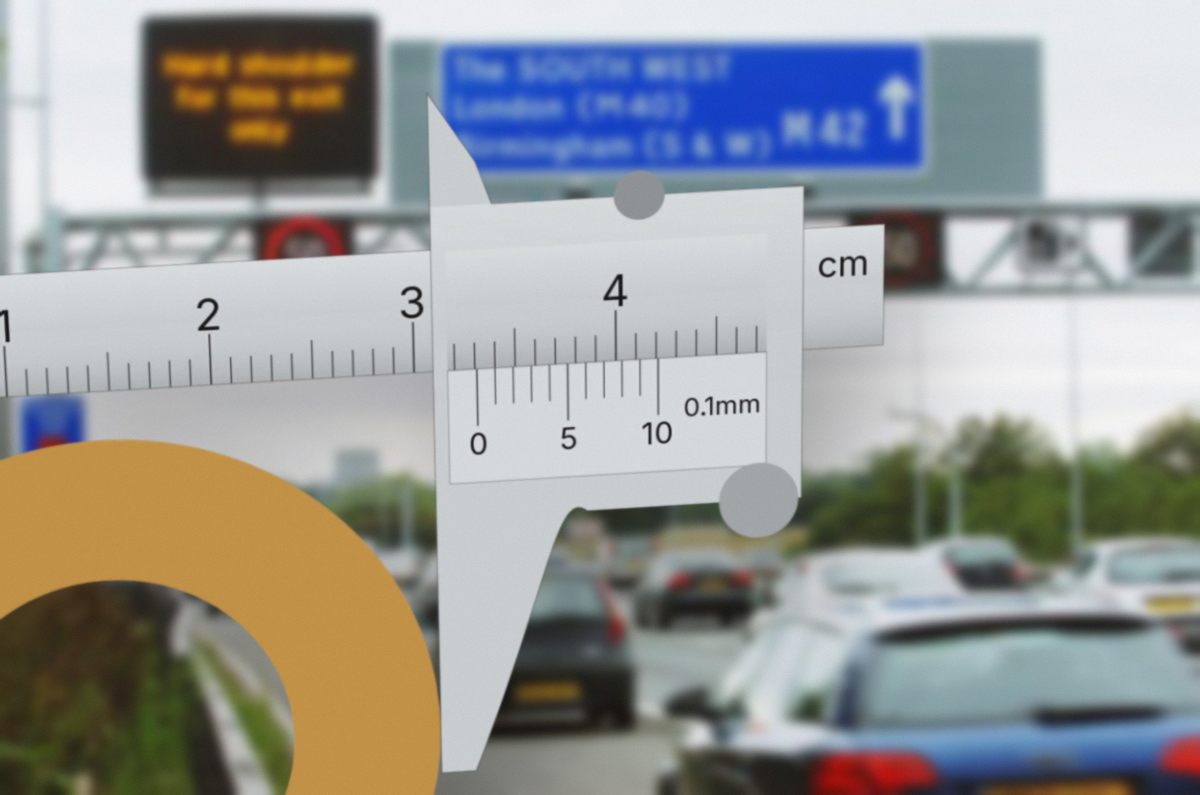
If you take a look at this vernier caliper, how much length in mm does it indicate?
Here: 33.1 mm
